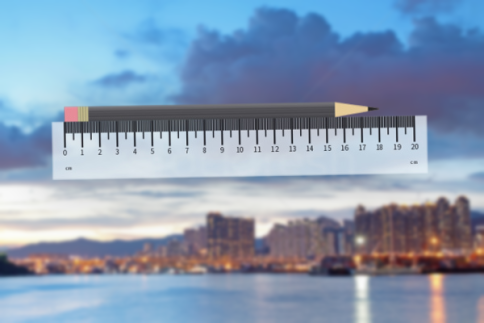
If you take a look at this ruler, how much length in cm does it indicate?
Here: 18 cm
